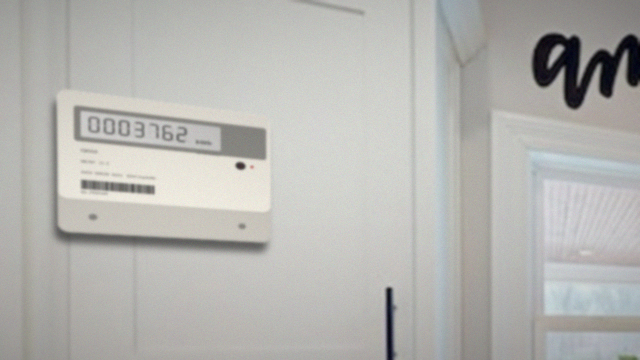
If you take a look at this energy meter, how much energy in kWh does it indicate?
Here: 3762 kWh
